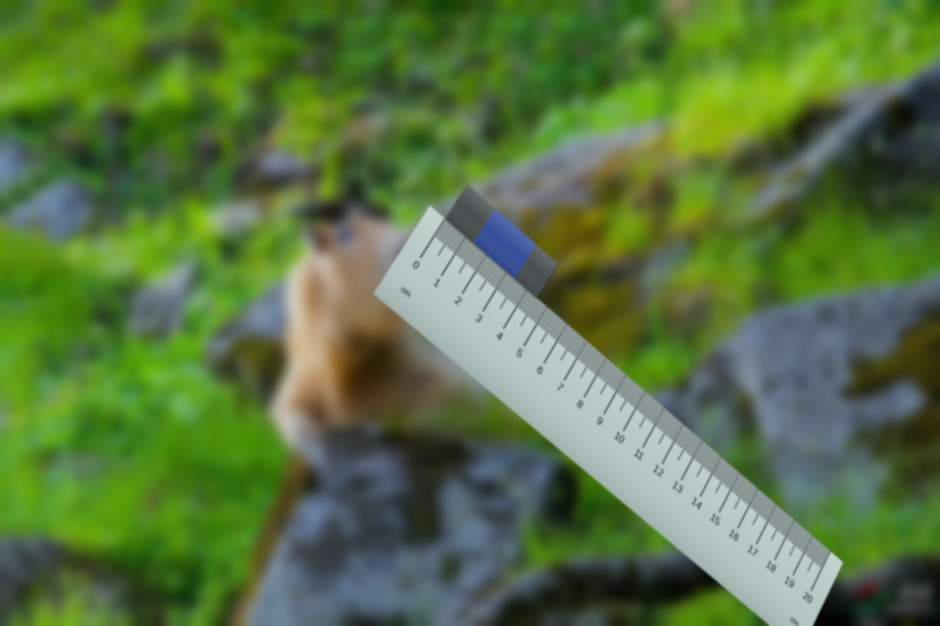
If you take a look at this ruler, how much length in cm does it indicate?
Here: 4.5 cm
